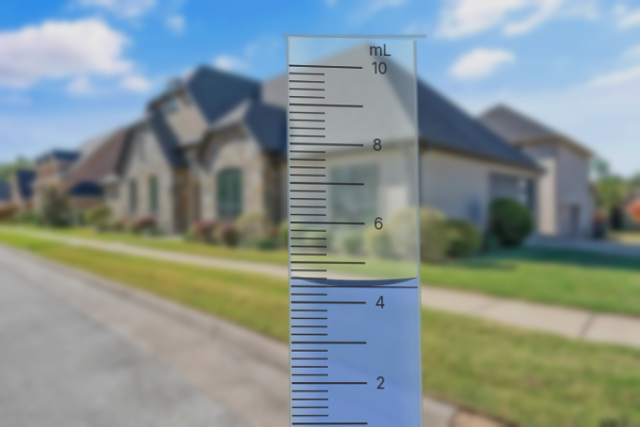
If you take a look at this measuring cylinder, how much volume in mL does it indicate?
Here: 4.4 mL
